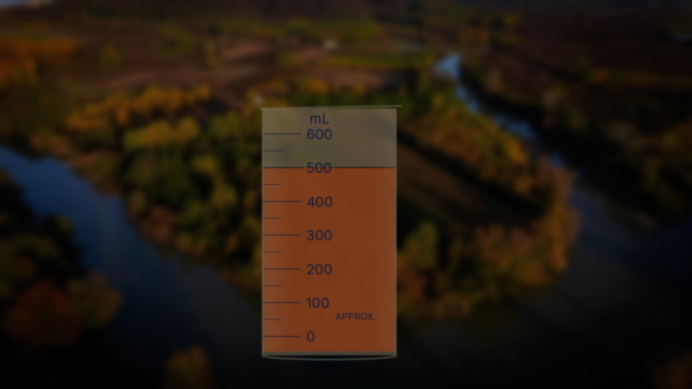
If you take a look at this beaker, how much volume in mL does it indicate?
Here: 500 mL
